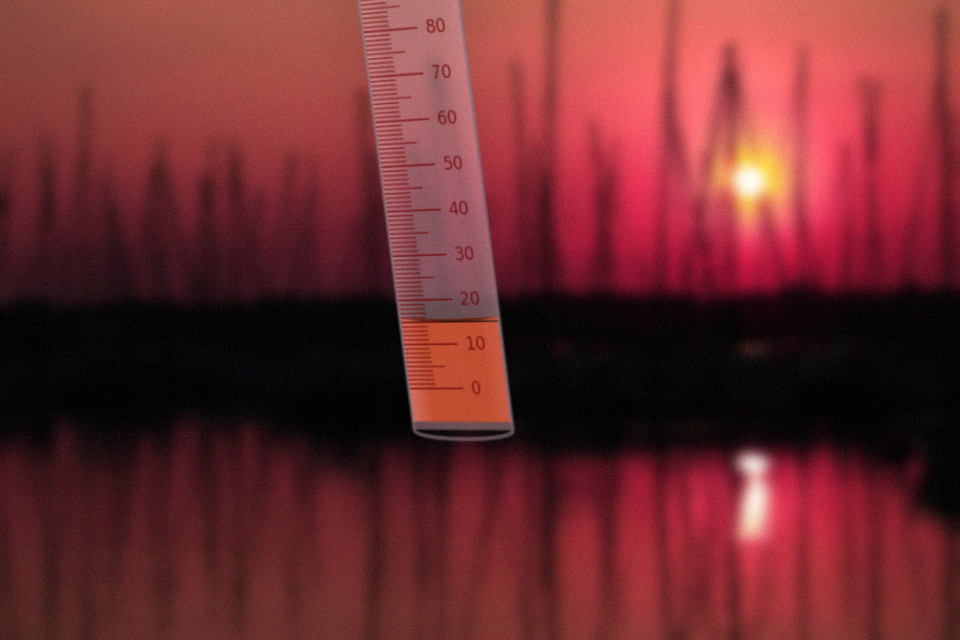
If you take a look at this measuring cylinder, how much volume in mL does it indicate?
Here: 15 mL
